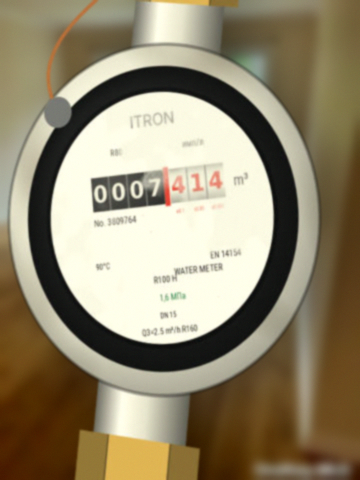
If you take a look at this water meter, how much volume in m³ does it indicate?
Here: 7.414 m³
